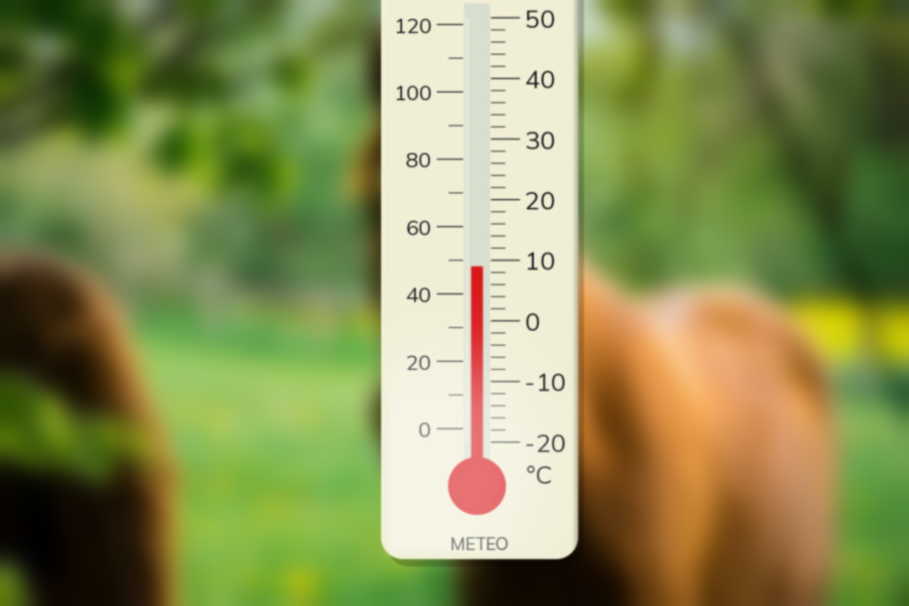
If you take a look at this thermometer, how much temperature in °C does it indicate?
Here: 9 °C
